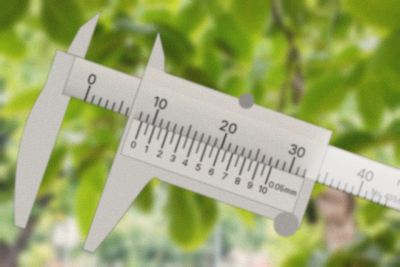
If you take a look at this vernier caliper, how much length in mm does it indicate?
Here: 8.4 mm
